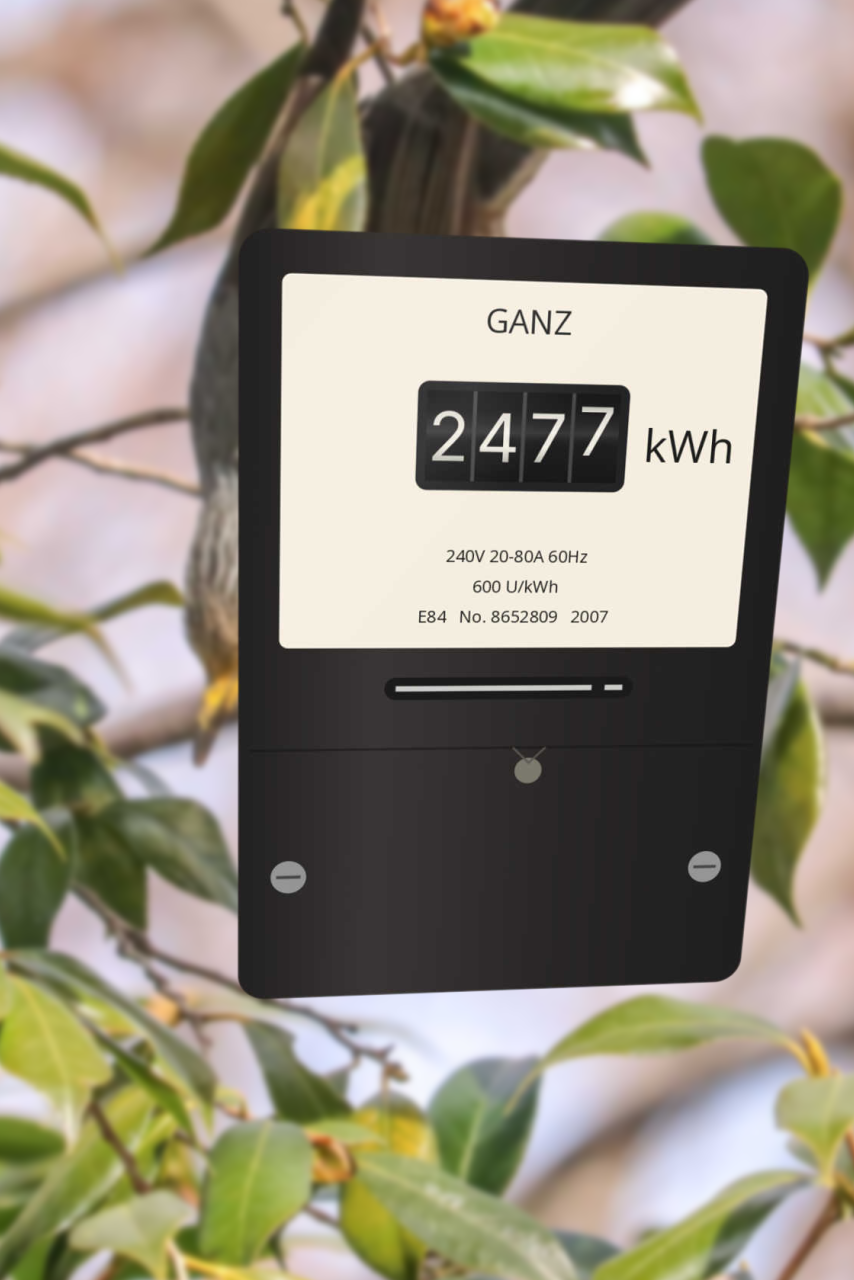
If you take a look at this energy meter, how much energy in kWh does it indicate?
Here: 2477 kWh
